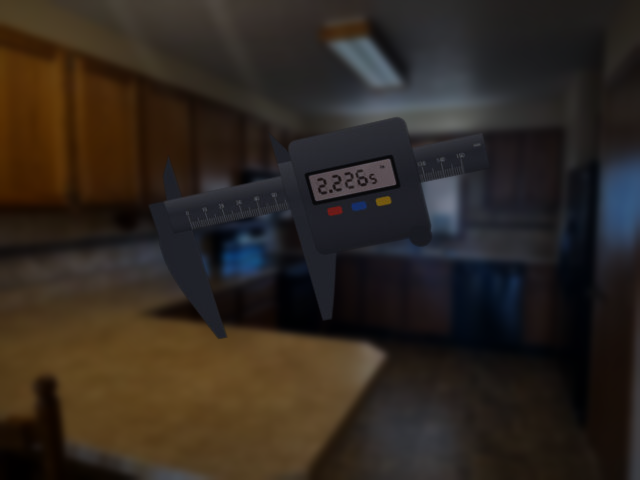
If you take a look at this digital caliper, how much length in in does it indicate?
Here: 2.2265 in
